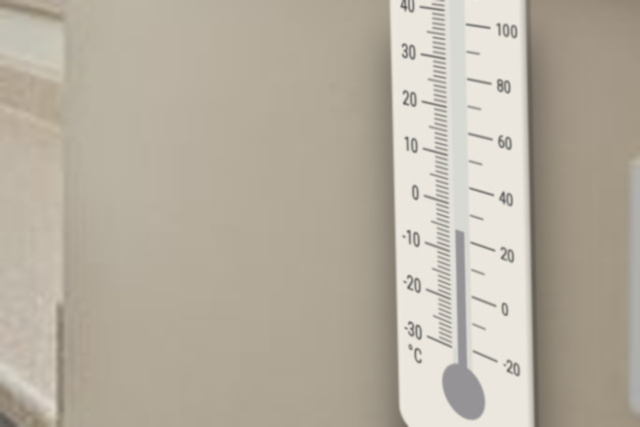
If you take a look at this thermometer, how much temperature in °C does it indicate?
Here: -5 °C
